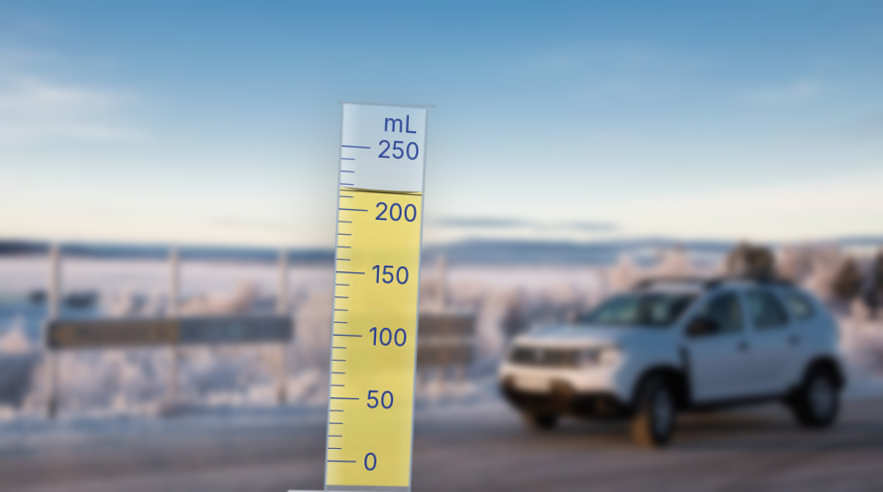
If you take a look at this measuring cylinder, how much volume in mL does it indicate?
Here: 215 mL
